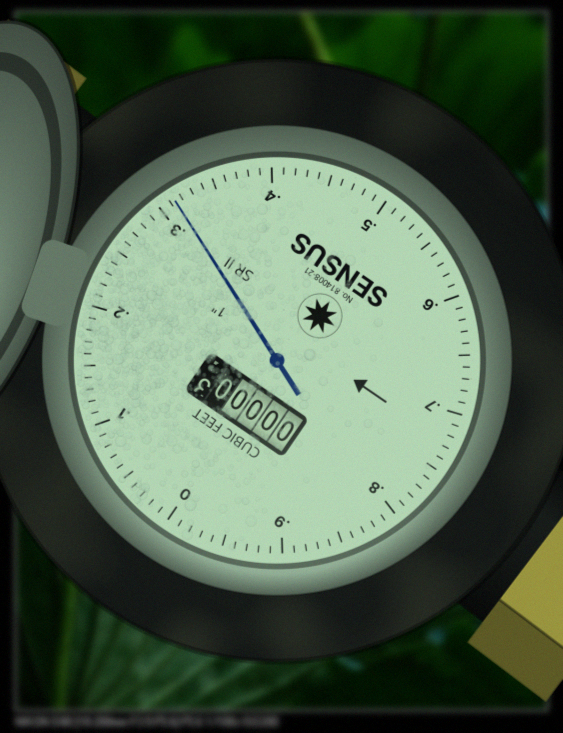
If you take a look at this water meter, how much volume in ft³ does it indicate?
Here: 3.31 ft³
